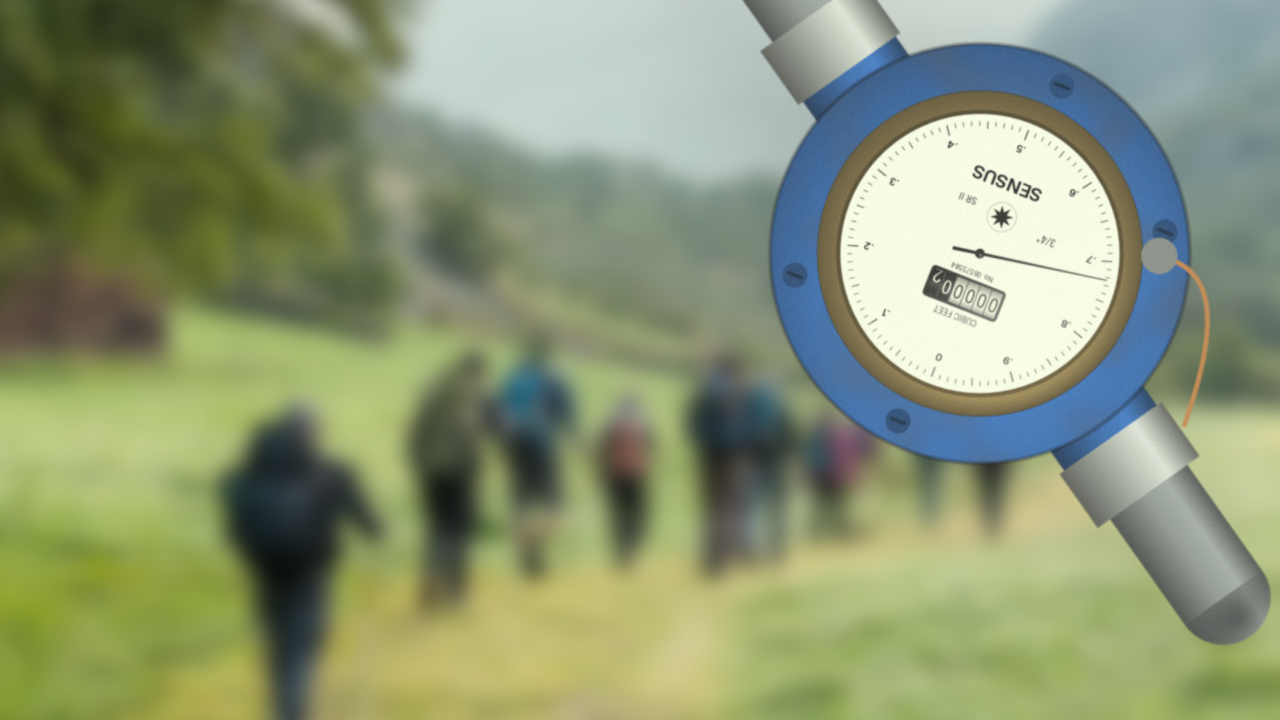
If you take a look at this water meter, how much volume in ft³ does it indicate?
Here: 1.72 ft³
